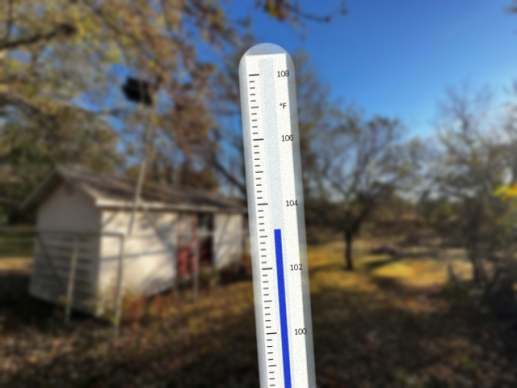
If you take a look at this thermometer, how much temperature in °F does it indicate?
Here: 103.2 °F
